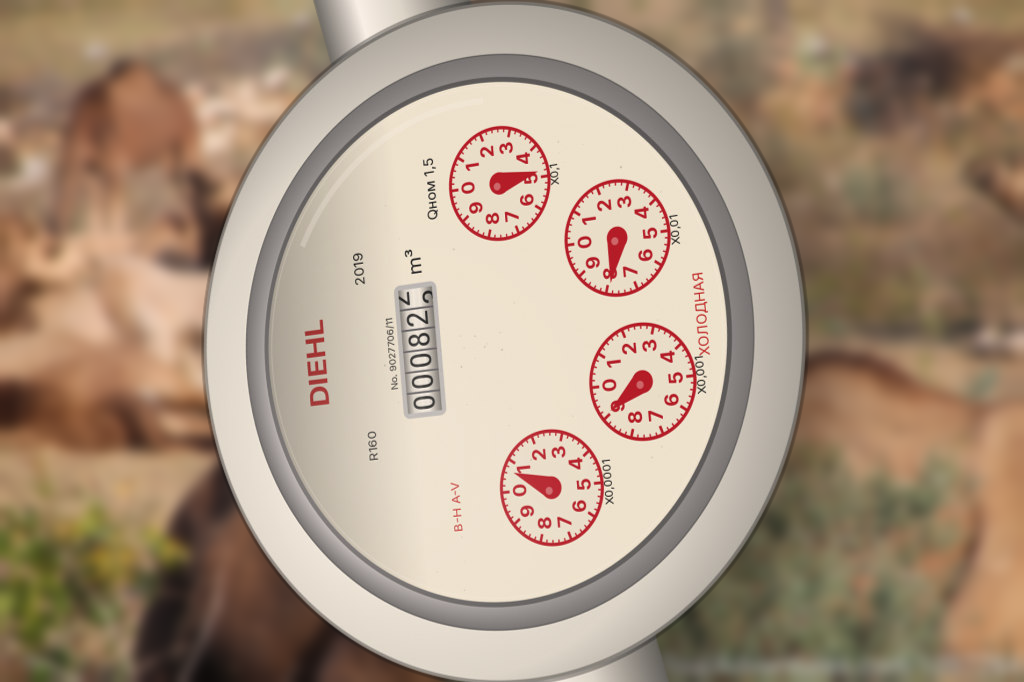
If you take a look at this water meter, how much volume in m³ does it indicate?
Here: 822.4790 m³
